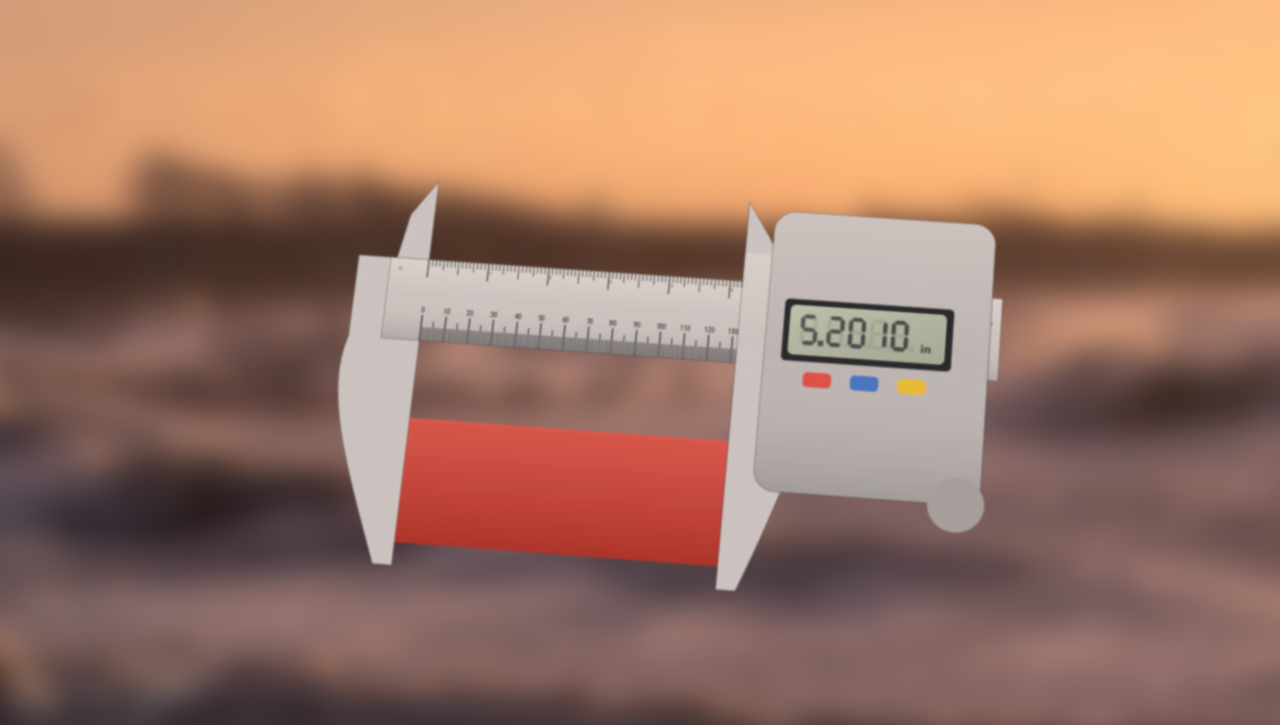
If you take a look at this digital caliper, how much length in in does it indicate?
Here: 5.2010 in
